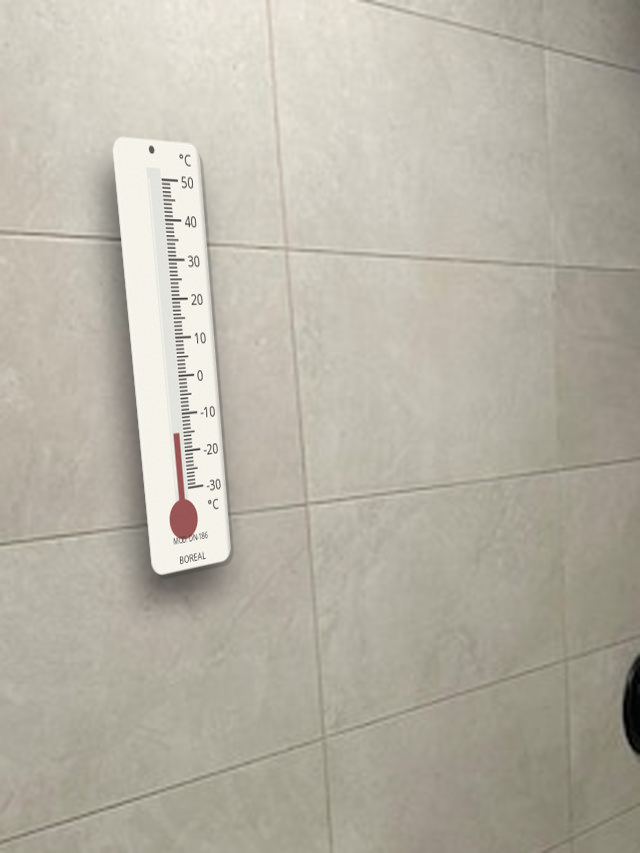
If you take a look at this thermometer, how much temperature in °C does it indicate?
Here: -15 °C
